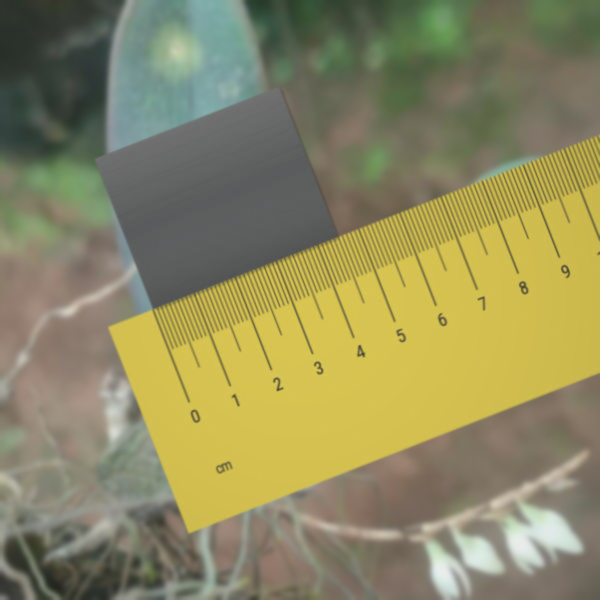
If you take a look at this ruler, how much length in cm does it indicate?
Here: 4.5 cm
